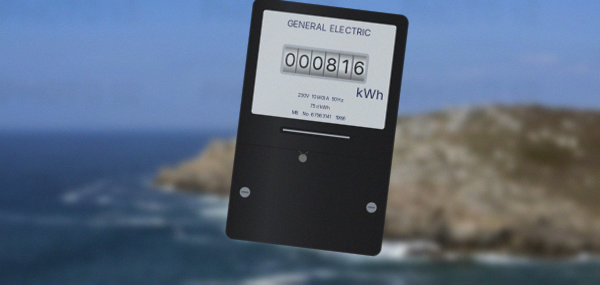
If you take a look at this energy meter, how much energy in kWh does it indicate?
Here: 816 kWh
